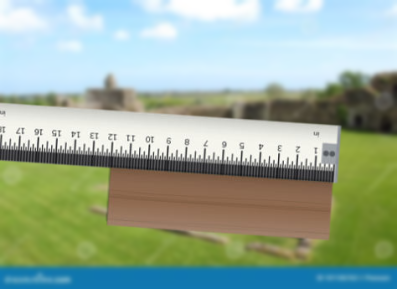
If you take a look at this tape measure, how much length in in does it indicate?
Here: 12 in
